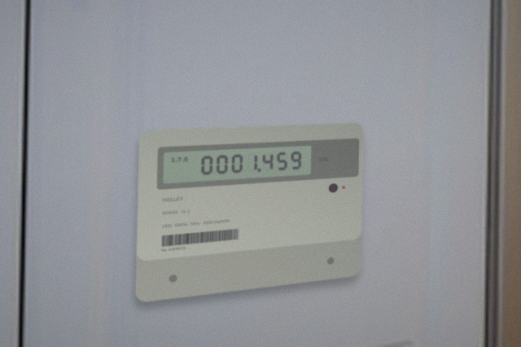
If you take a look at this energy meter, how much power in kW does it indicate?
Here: 1.459 kW
